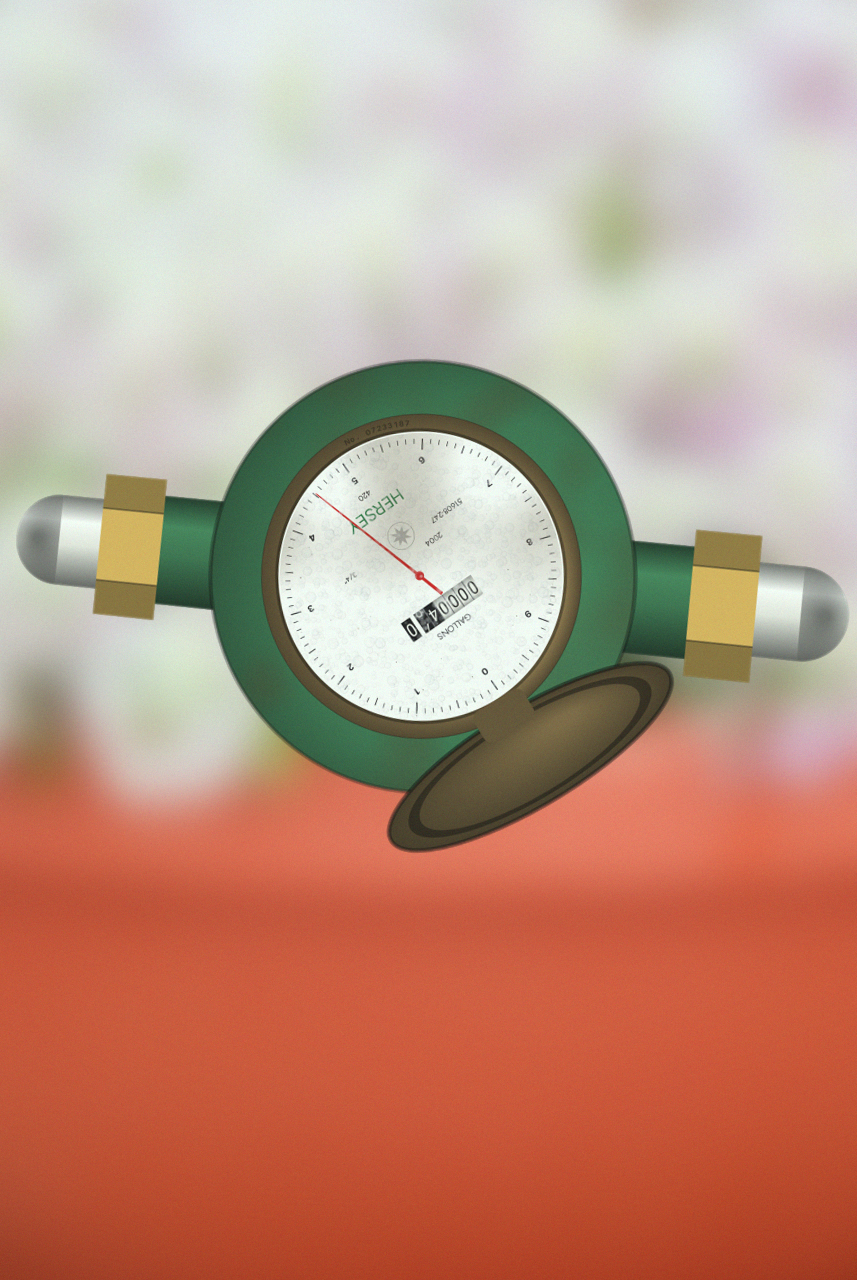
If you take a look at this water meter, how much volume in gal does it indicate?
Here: 474.5 gal
